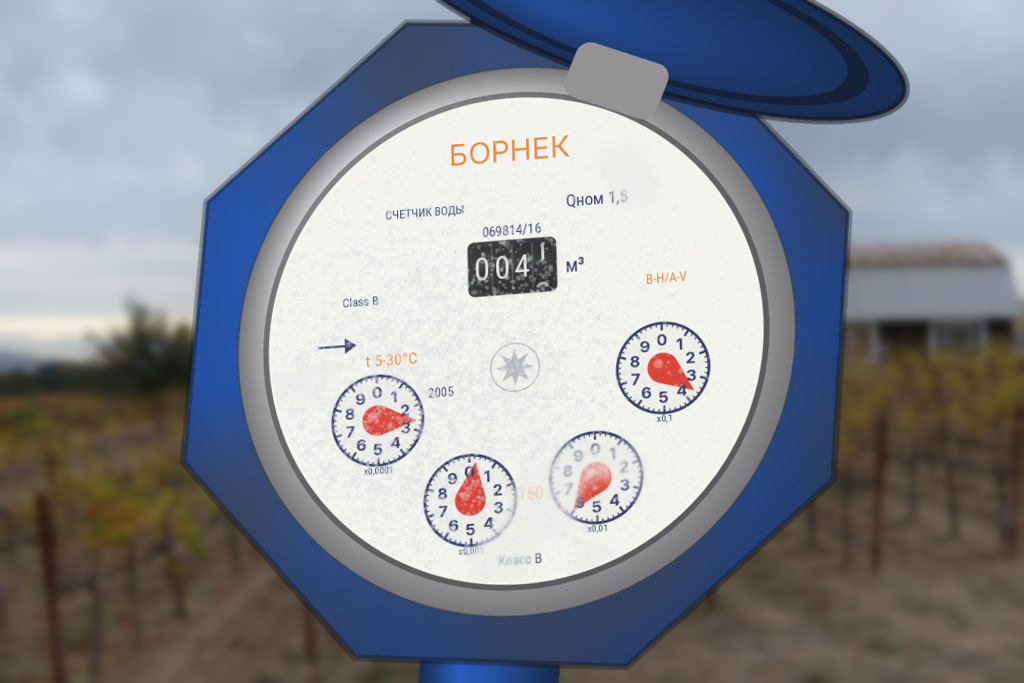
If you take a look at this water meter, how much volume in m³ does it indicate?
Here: 41.3602 m³
